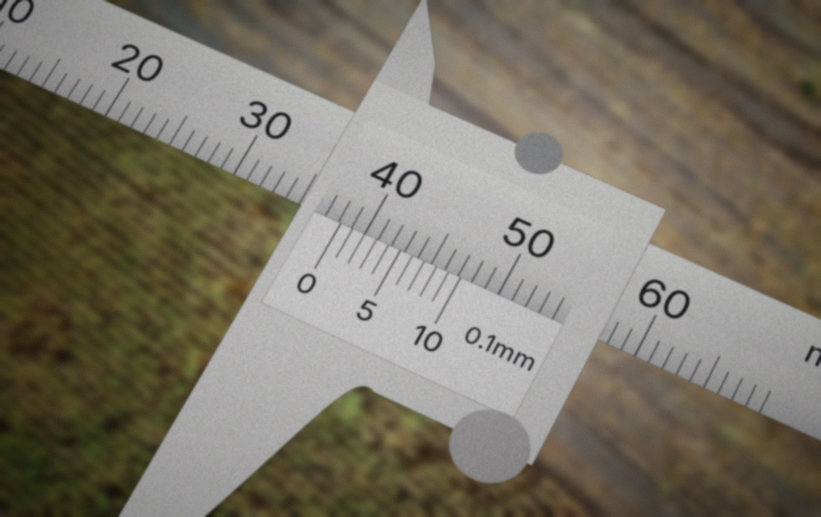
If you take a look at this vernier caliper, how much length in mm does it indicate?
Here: 38.2 mm
